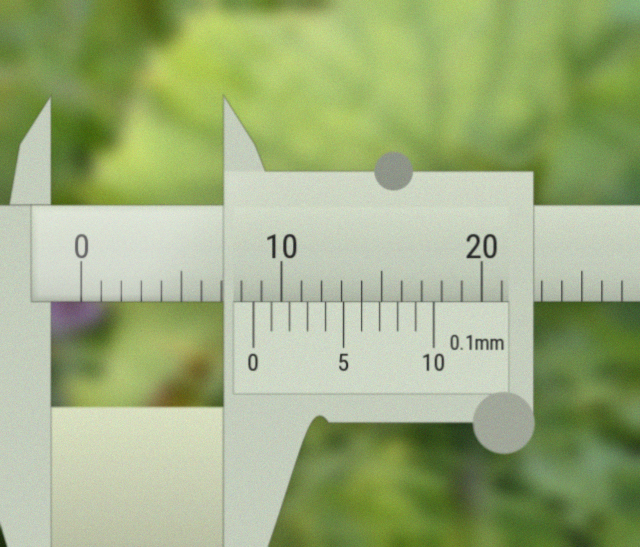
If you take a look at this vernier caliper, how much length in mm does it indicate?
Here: 8.6 mm
